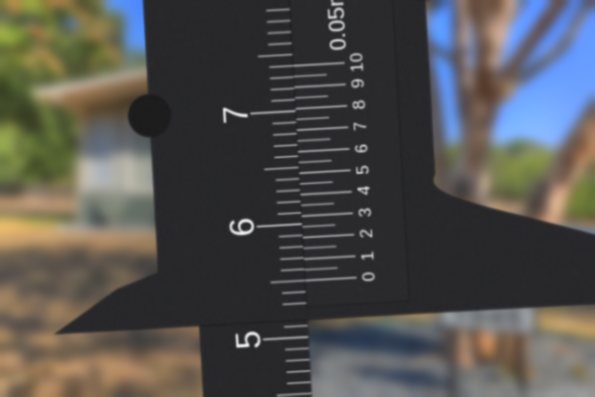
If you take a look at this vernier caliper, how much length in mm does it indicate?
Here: 55.0 mm
